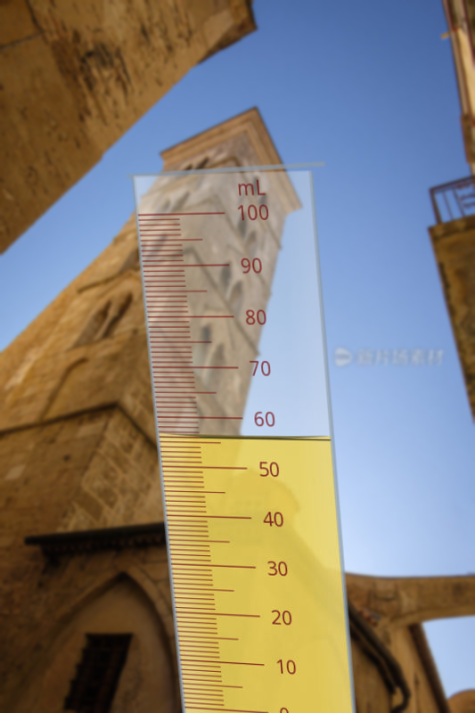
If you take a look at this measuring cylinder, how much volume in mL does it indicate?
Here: 56 mL
